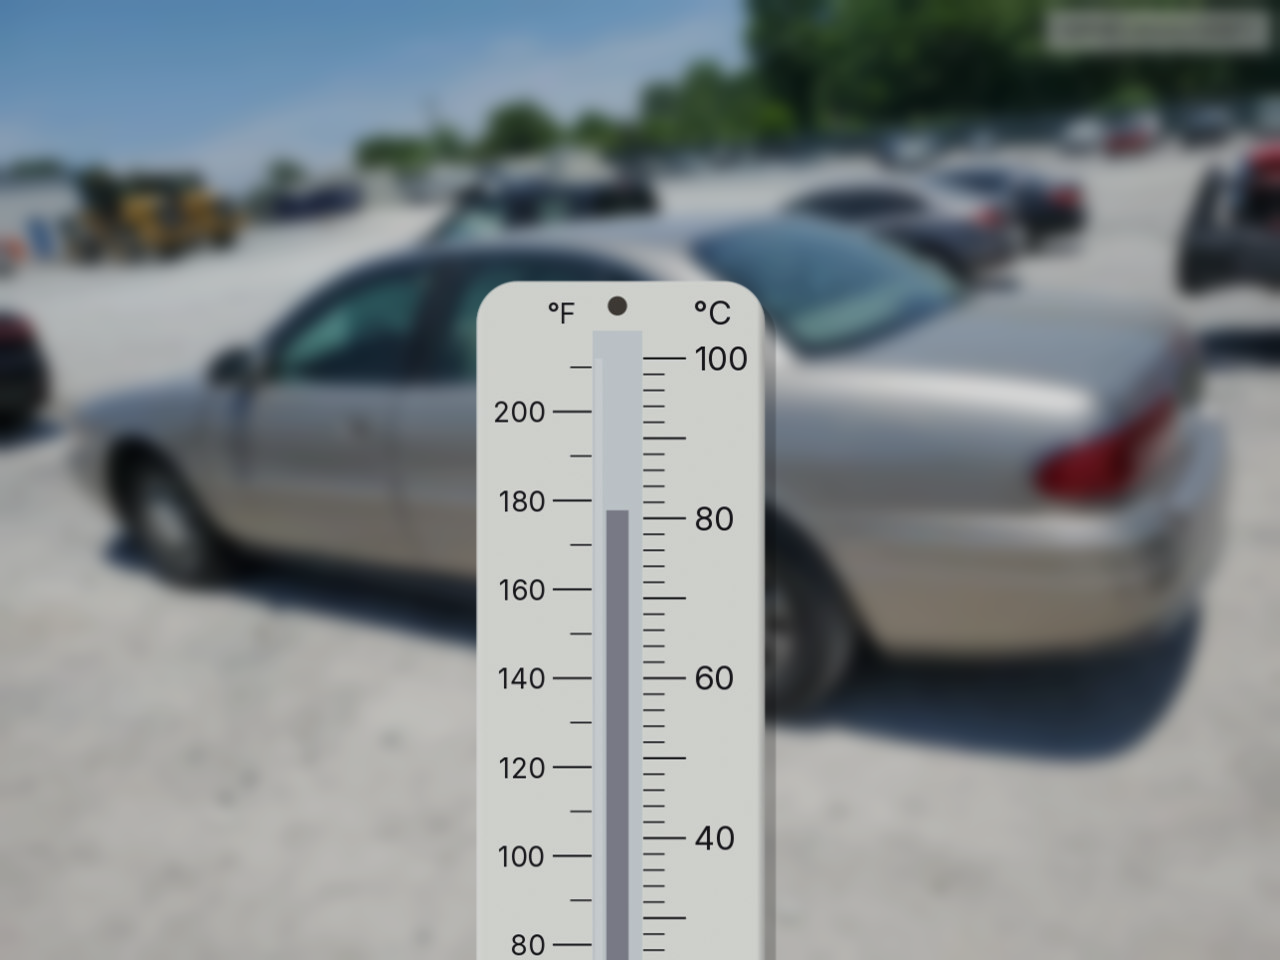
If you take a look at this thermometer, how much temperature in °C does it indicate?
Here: 81 °C
